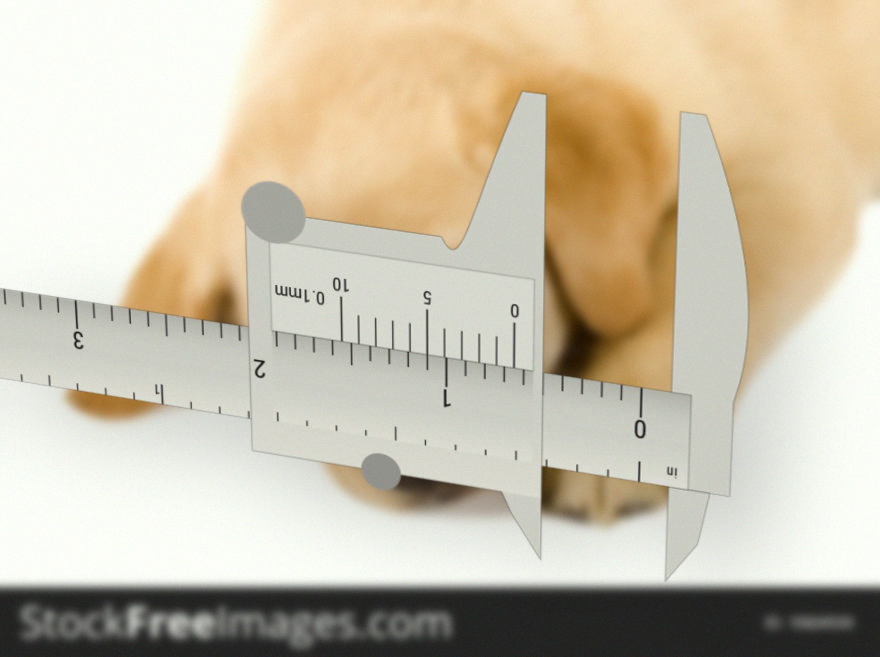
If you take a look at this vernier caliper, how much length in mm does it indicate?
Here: 6.5 mm
